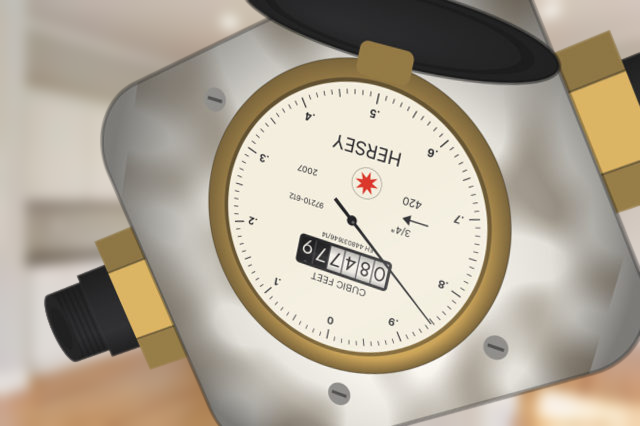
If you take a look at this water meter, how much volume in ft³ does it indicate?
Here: 84778.85 ft³
